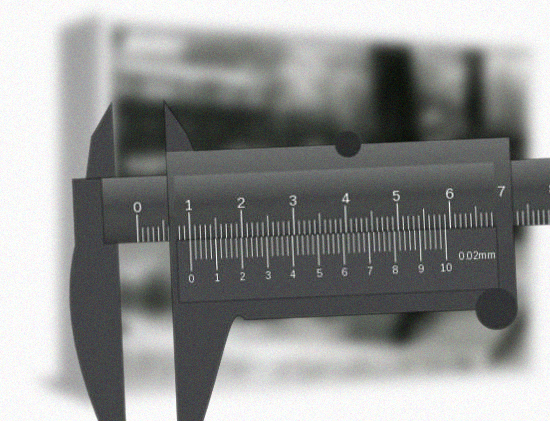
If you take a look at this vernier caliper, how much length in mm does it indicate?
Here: 10.0 mm
